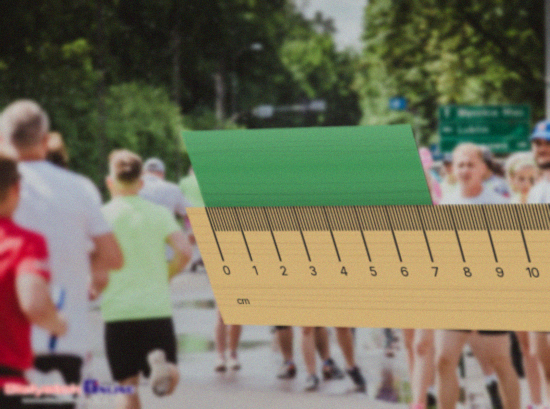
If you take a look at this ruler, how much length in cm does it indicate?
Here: 7.5 cm
